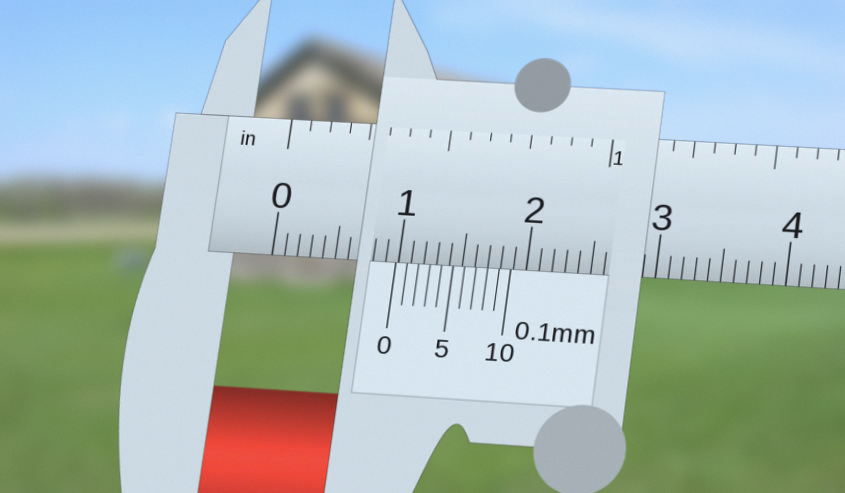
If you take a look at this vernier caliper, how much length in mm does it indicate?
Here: 9.8 mm
